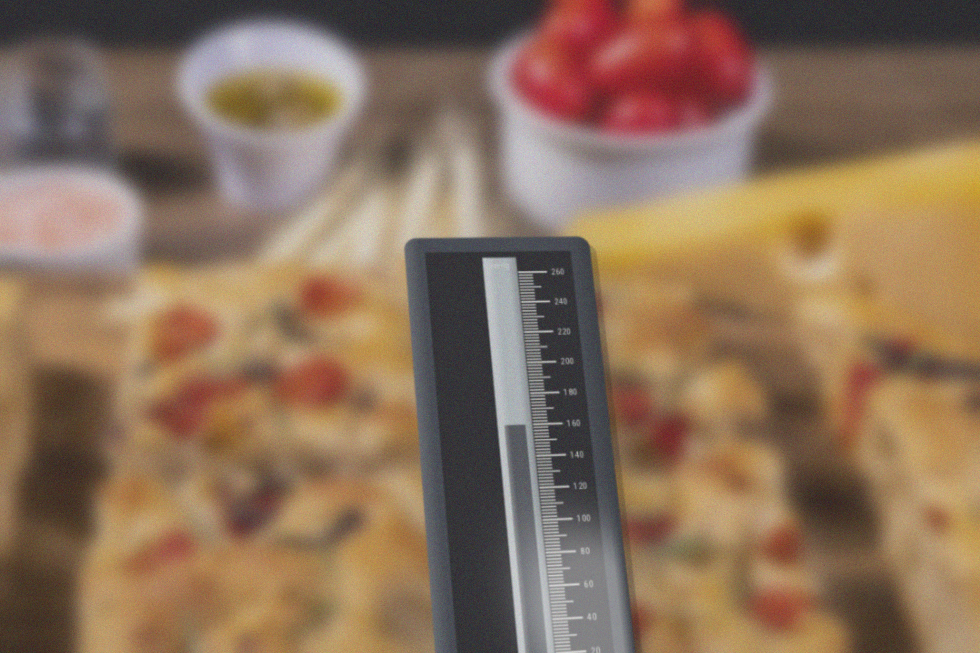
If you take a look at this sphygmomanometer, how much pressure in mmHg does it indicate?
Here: 160 mmHg
